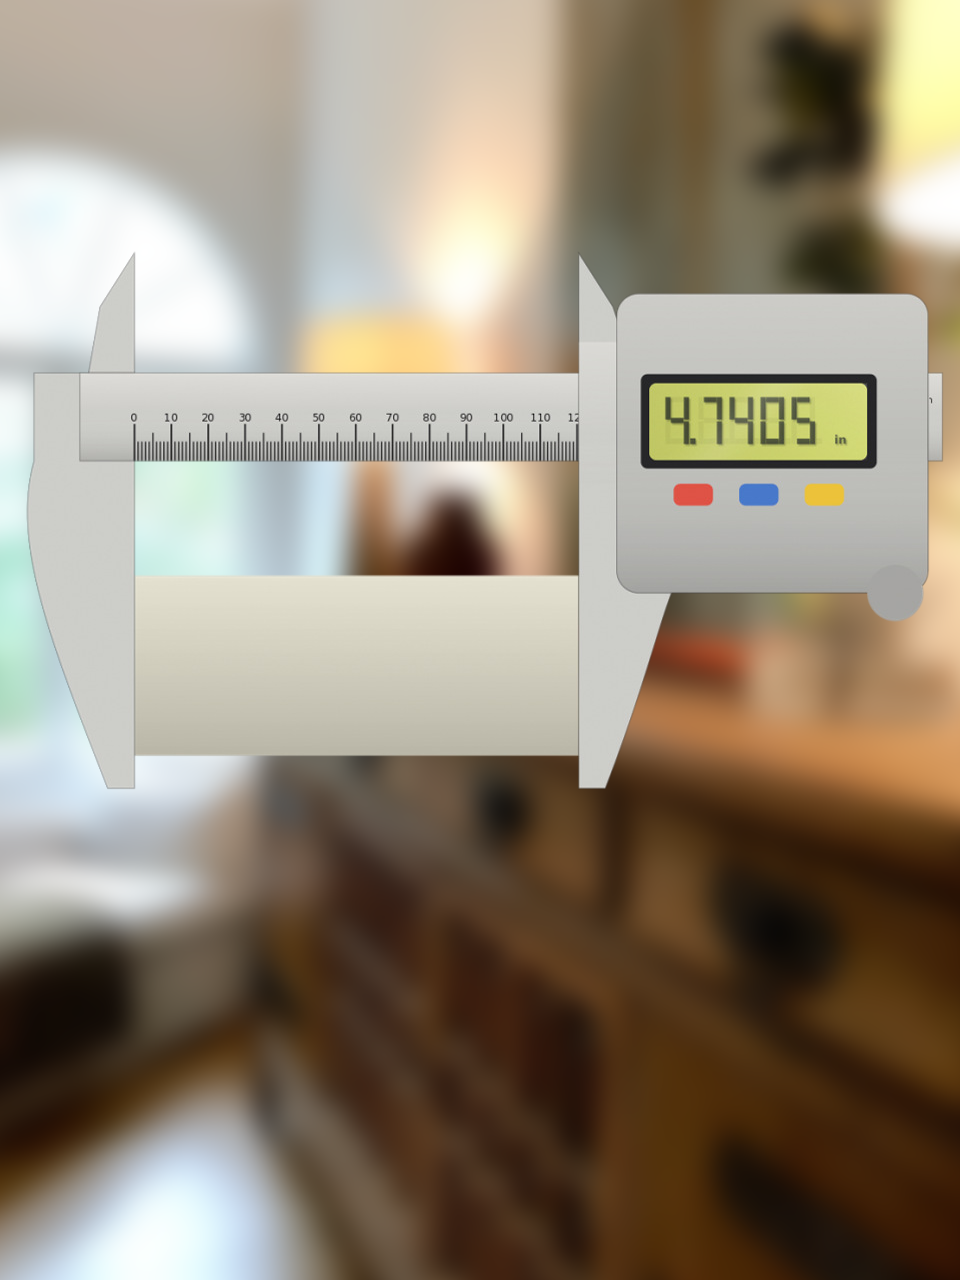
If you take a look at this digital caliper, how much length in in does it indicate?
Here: 4.7405 in
